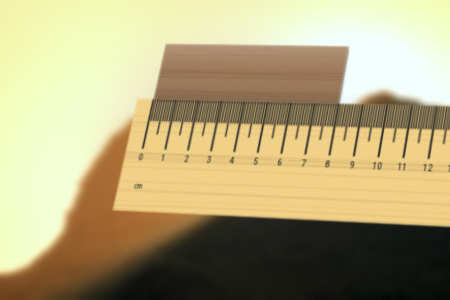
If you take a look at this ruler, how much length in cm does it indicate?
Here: 8 cm
